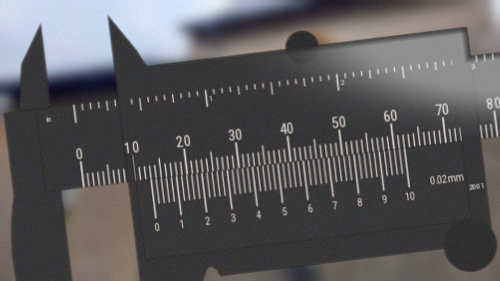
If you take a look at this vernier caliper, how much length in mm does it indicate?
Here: 13.0 mm
